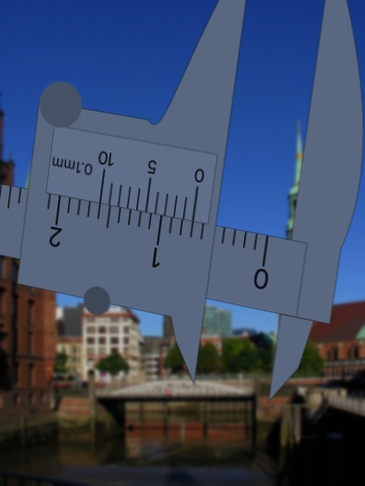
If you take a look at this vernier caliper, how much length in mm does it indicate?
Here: 7.0 mm
